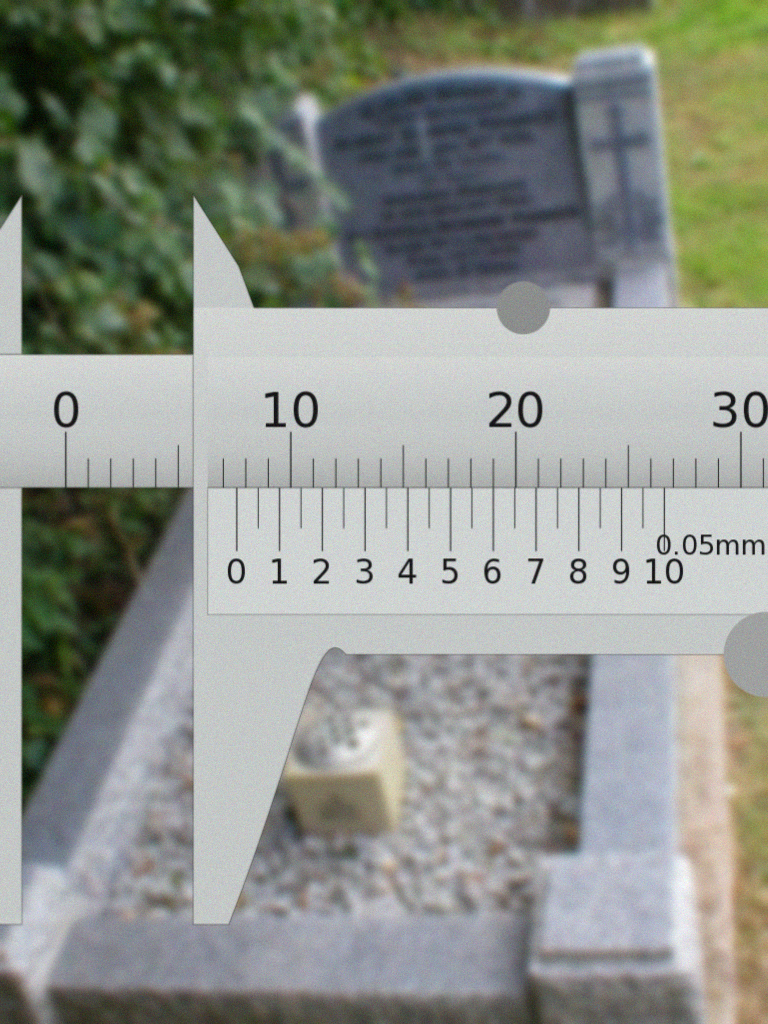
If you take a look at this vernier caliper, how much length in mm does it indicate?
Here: 7.6 mm
